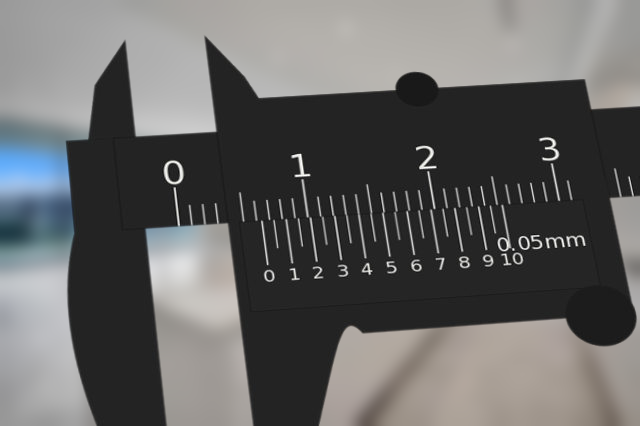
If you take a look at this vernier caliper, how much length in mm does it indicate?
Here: 6.4 mm
